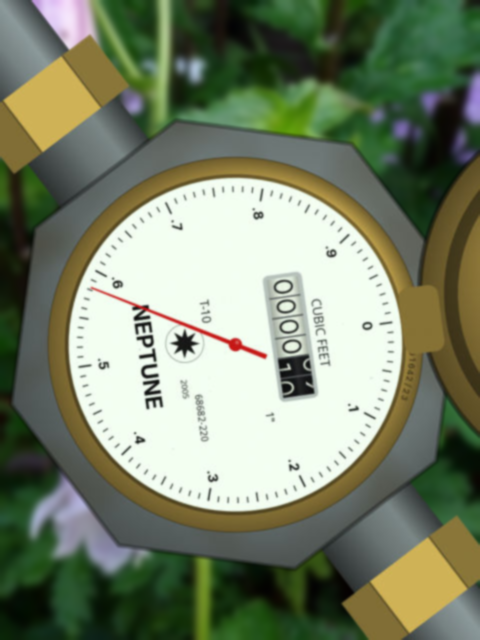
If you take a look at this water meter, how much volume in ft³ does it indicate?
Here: 9.58 ft³
